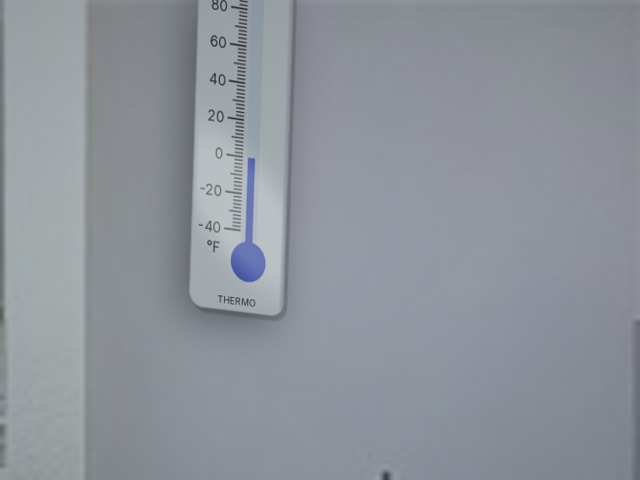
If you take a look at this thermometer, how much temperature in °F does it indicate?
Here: 0 °F
